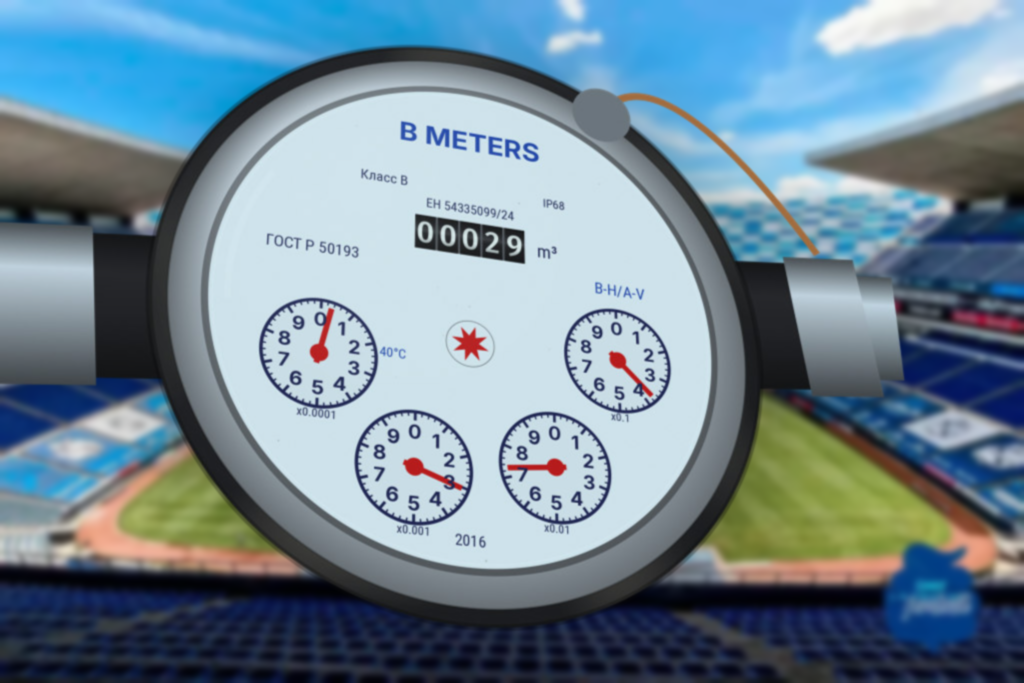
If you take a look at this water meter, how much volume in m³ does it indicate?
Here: 29.3730 m³
